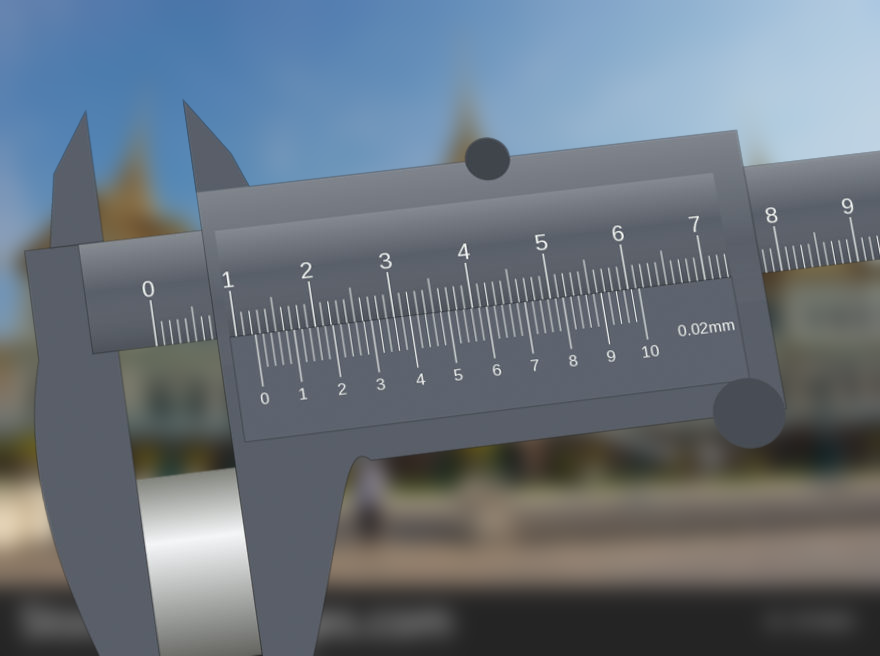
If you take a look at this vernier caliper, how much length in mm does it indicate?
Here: 12.4 mm
